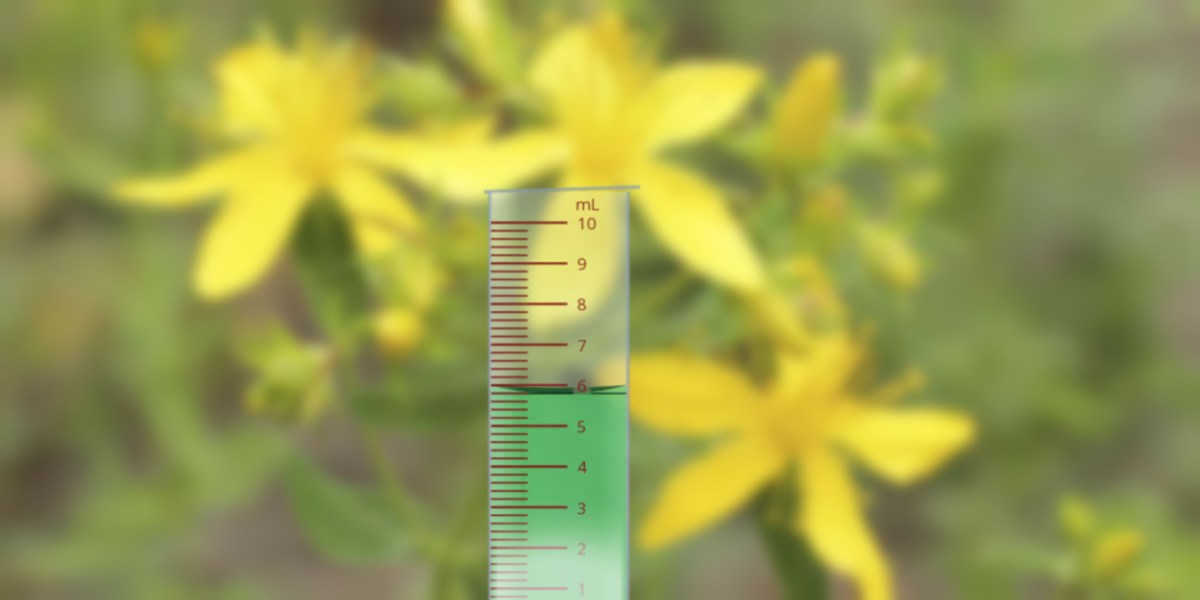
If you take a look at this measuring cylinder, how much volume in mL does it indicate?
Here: 5.8 mL
